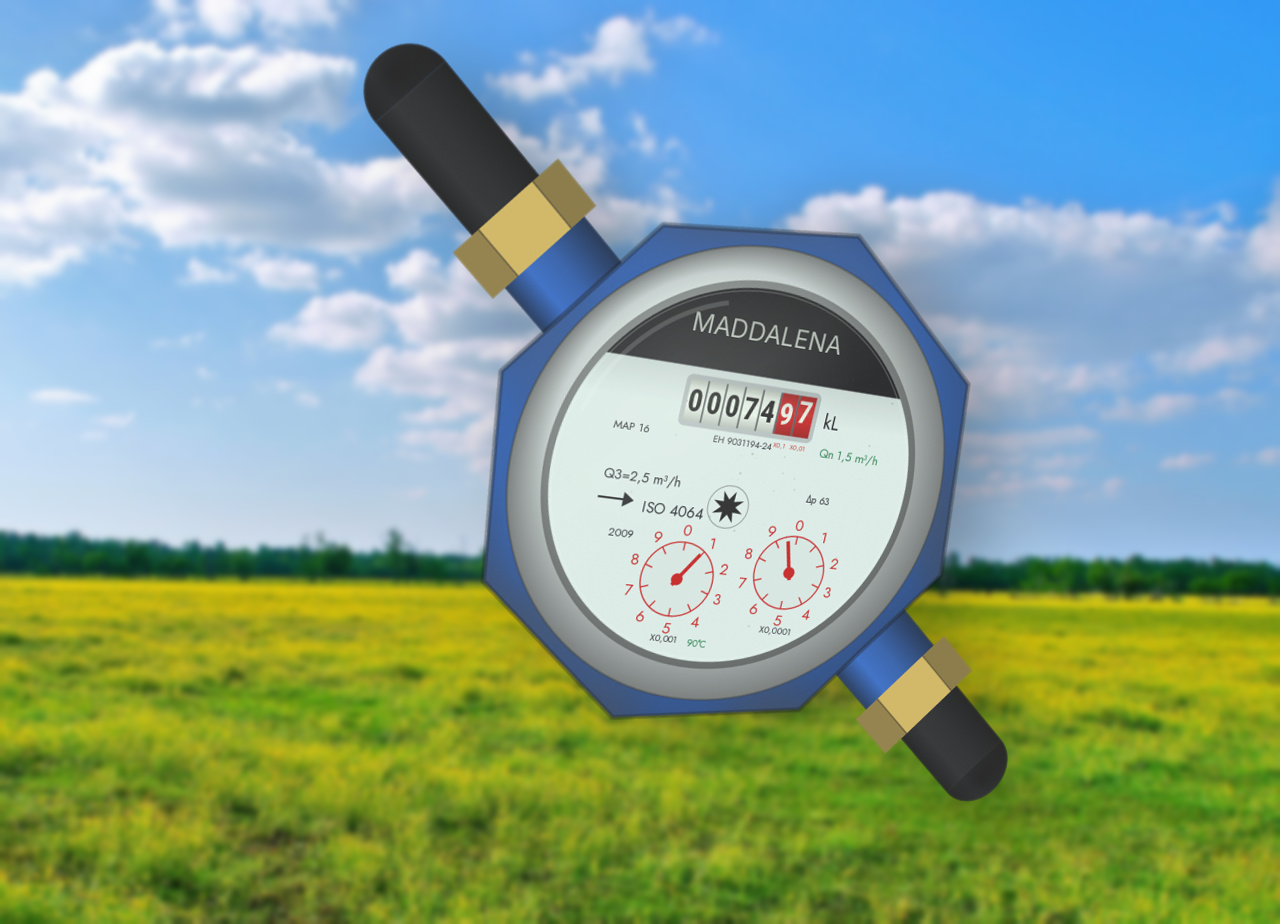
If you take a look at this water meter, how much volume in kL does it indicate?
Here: 74.9709 kL
